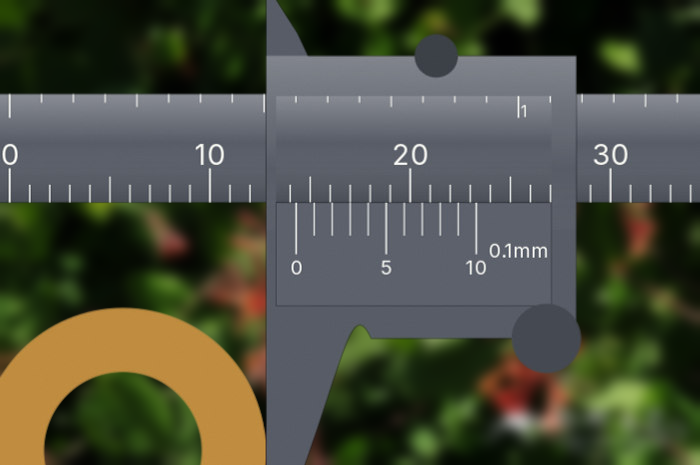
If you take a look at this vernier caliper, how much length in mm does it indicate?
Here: 14.3 mm
